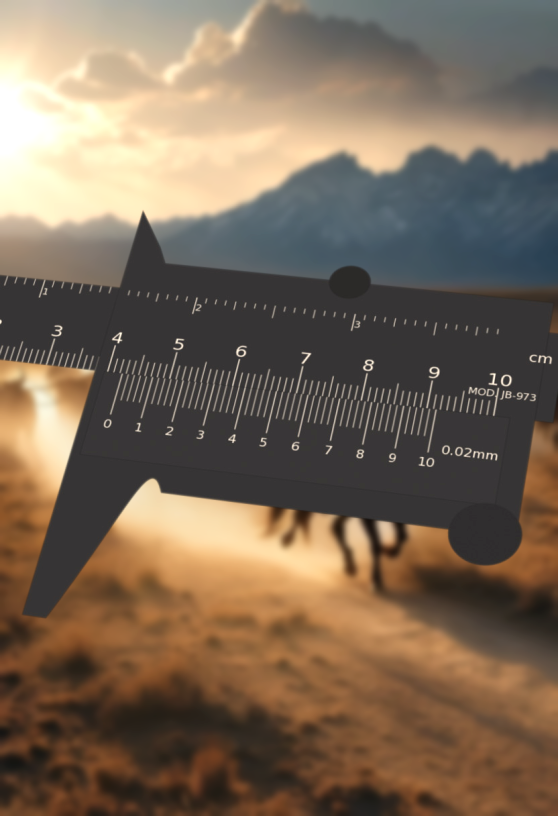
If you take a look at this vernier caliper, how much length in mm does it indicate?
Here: 42.4 mm
